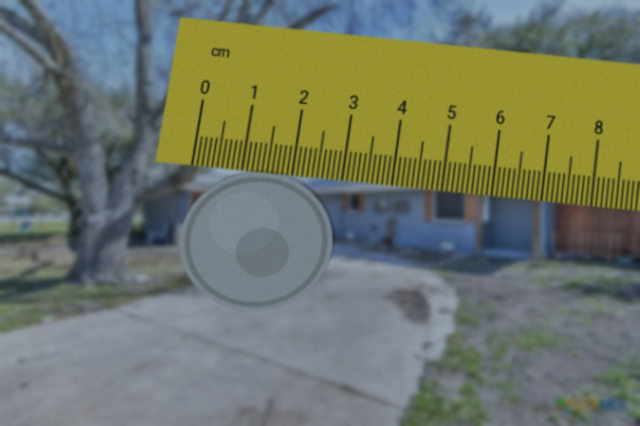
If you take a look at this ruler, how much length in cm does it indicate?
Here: 3 cm
